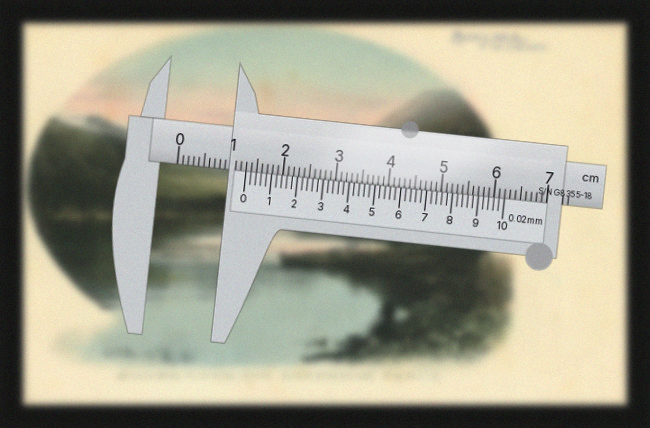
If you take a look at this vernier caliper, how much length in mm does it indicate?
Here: 13.0 mm
